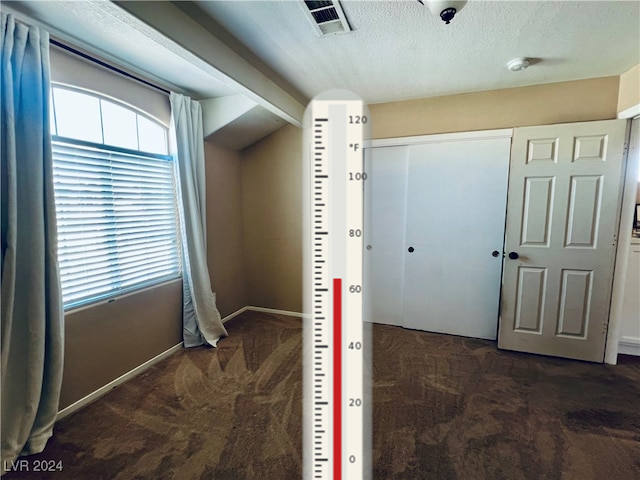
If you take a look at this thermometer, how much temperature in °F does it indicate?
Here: 64 °F
